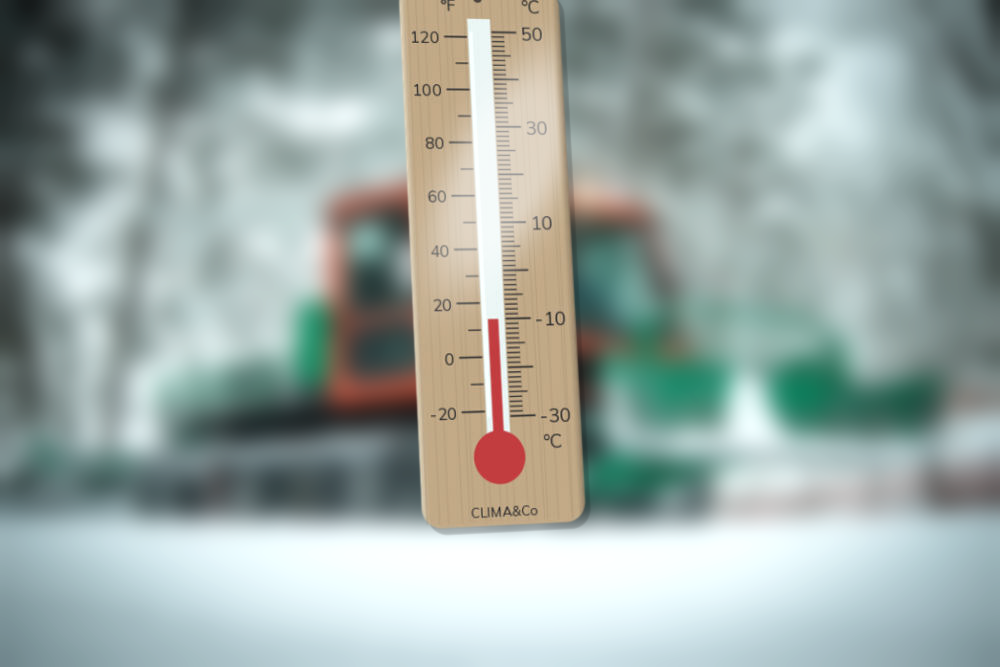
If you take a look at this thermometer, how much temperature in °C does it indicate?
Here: -10 °C
